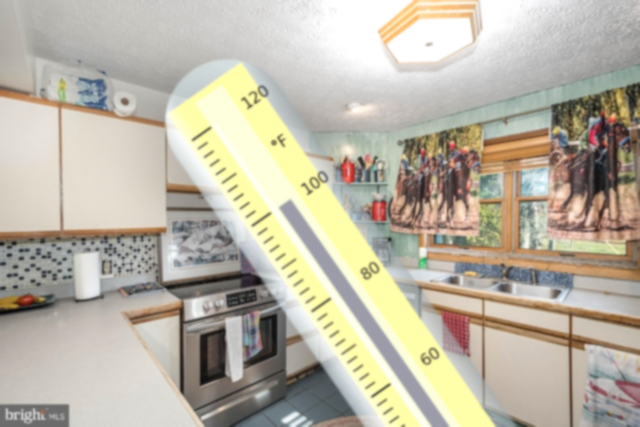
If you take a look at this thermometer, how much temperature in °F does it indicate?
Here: 100 °F
